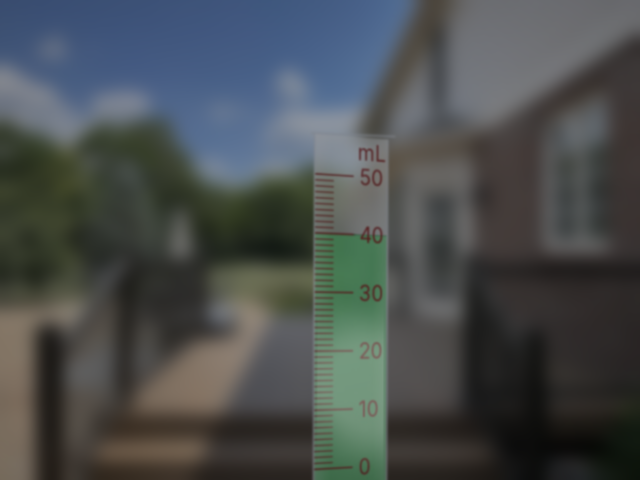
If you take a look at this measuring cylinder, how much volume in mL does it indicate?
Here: 40 mL
